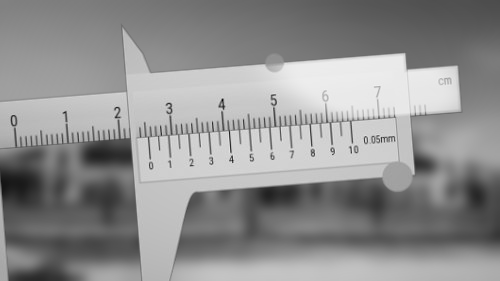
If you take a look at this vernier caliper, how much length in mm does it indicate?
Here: 25.5 mm
